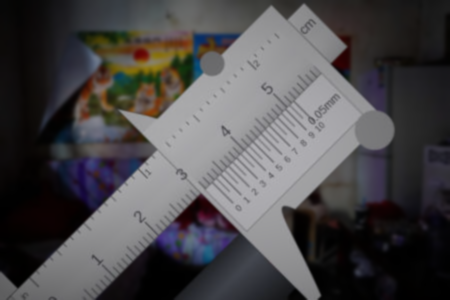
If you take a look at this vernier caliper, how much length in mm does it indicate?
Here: 32.5 mm
